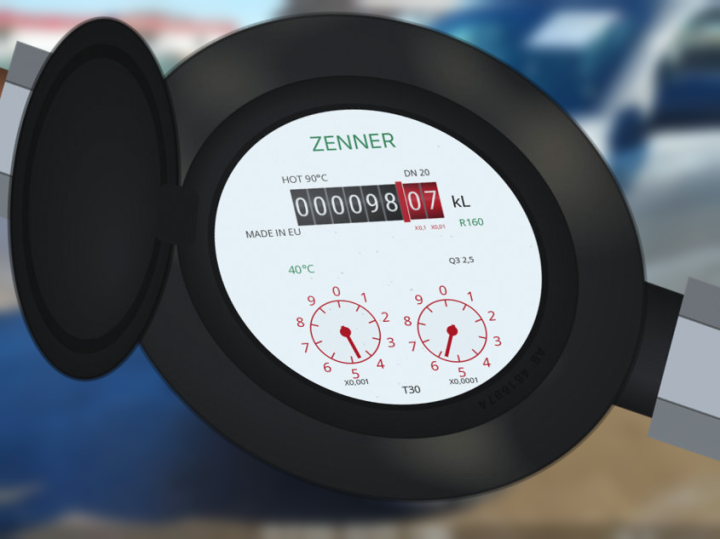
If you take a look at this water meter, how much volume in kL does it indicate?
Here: 98.0745 kL
